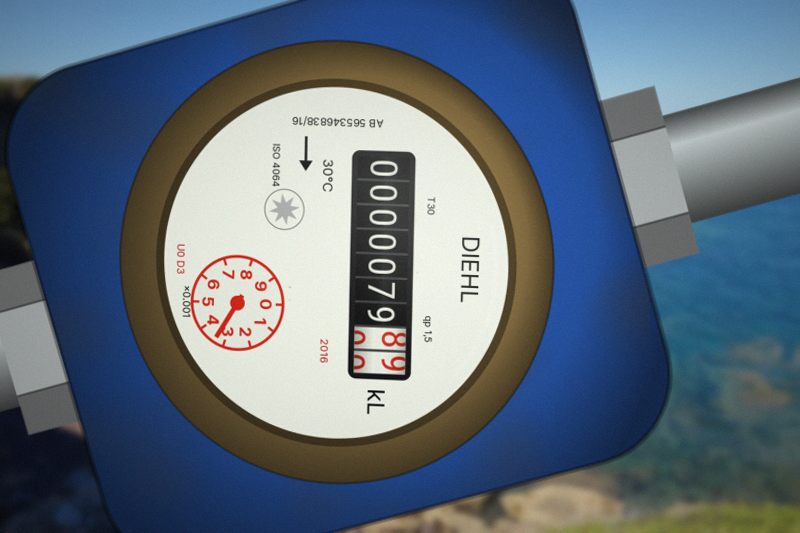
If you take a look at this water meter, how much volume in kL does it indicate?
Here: 79.893 kL
